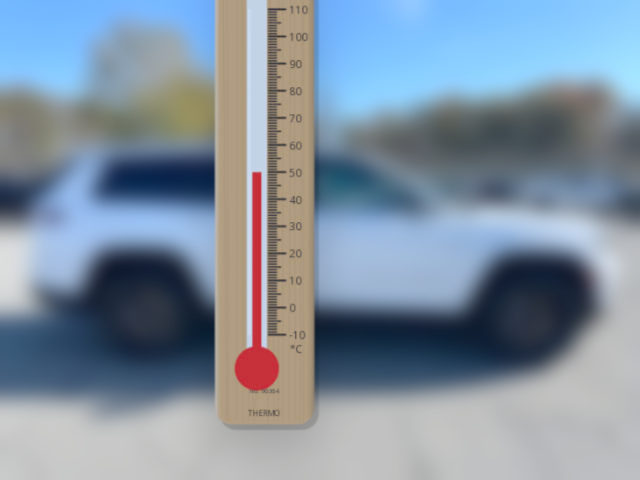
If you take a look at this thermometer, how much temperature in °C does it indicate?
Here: 50 °C
